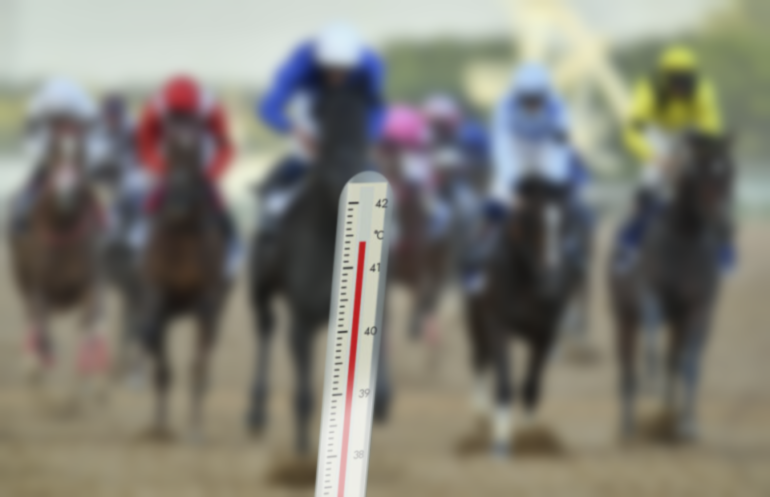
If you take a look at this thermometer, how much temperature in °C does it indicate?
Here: 41.4 °C
